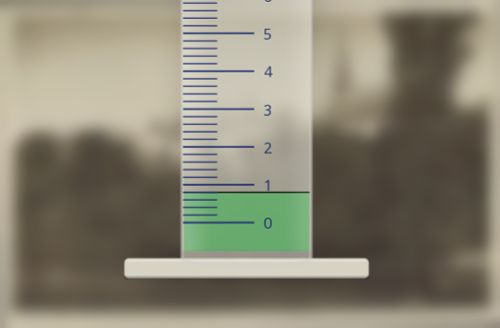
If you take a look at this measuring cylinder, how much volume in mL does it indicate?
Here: 0.8 mL
